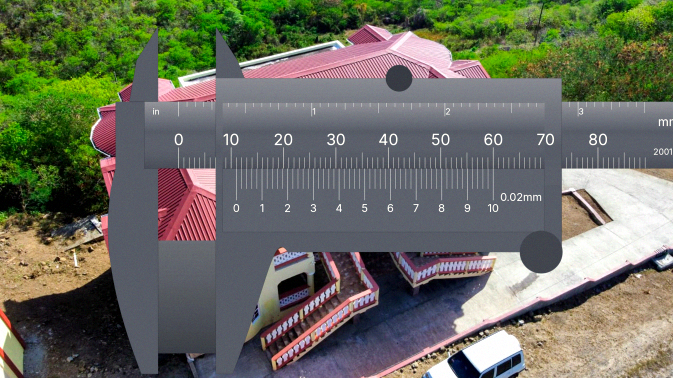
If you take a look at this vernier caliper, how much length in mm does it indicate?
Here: 11.0 mm
